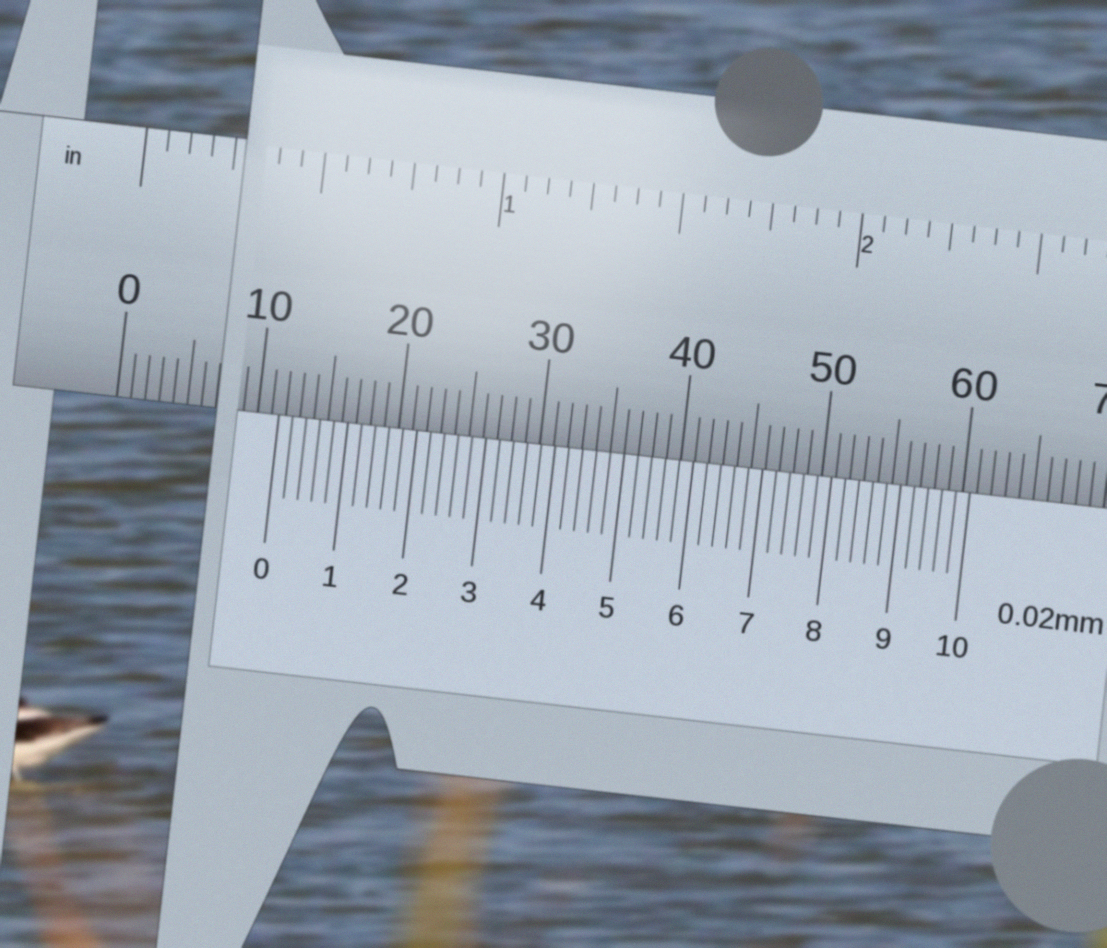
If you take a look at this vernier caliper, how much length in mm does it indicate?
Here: 11.5 mm
